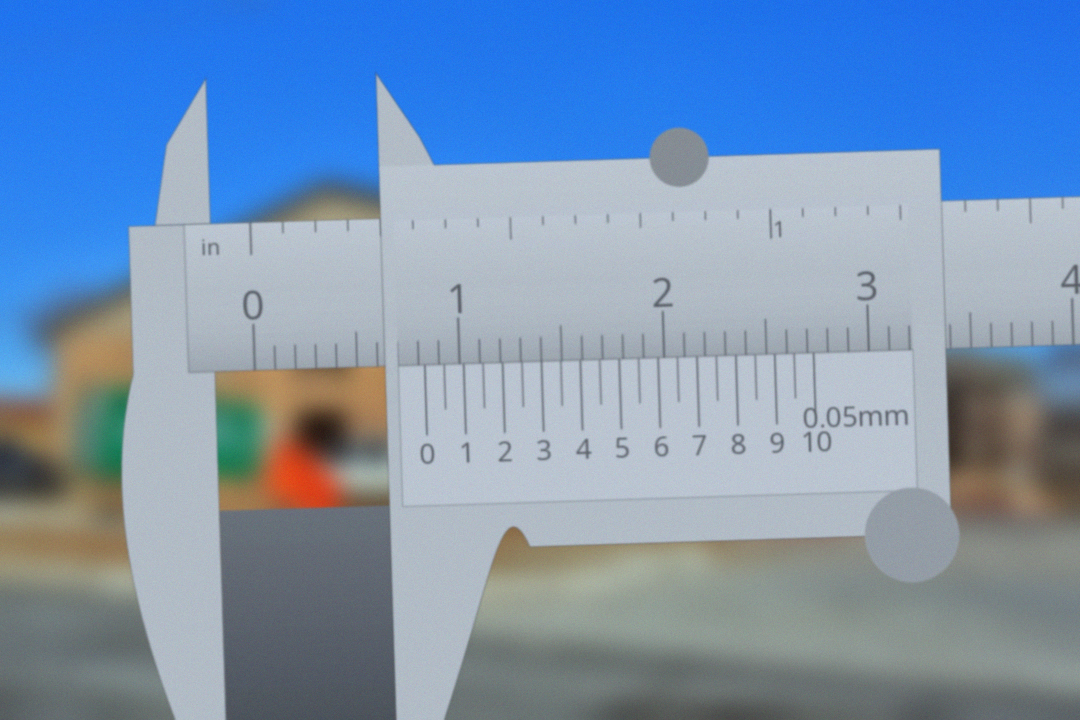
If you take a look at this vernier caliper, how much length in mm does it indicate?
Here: 8.3 mm
